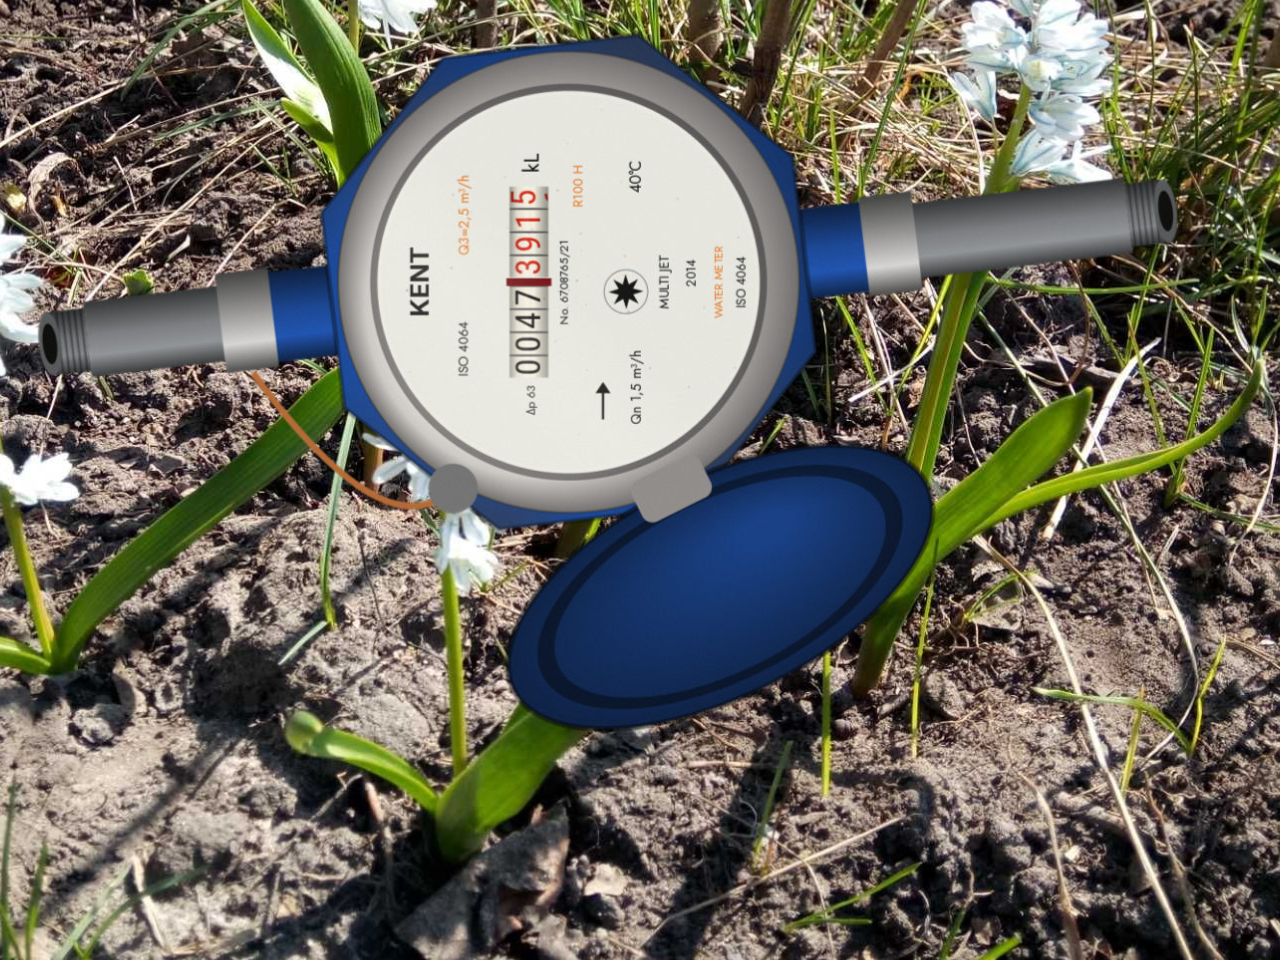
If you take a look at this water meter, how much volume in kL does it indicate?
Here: 47.3915 kL
